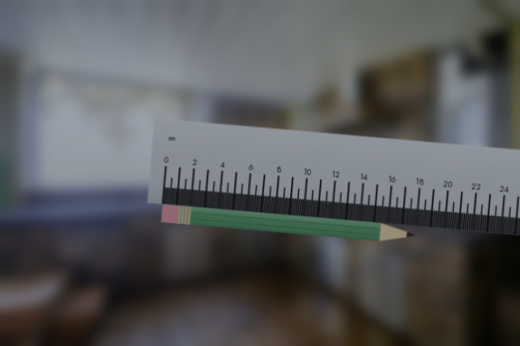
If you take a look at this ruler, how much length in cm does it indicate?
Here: 18 cm
